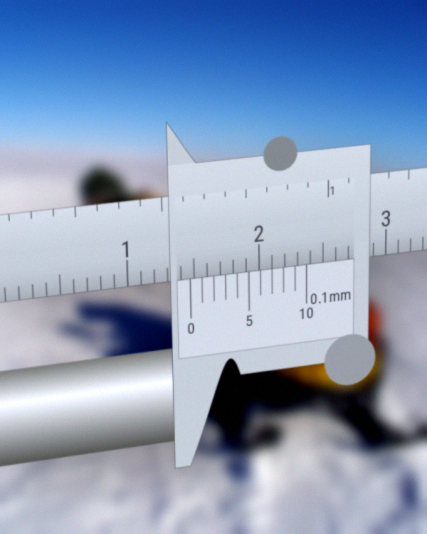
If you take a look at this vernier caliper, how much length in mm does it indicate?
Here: 14.7 mm
